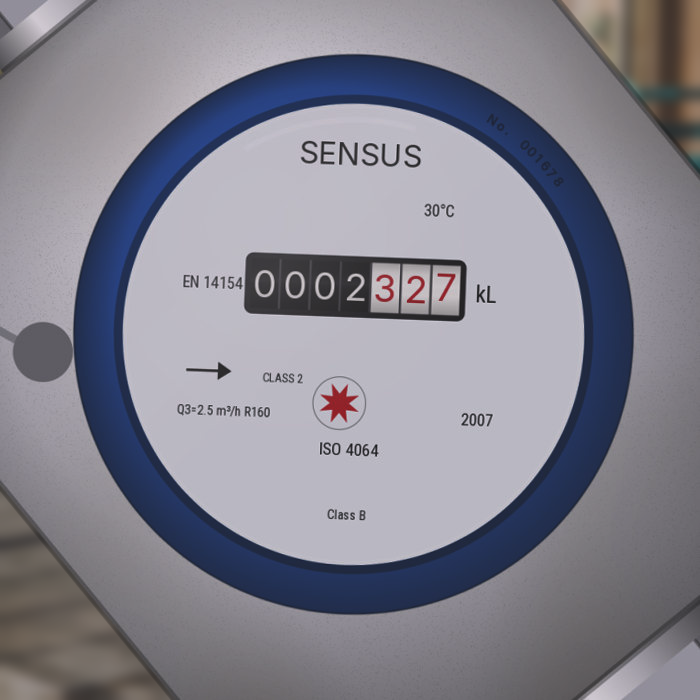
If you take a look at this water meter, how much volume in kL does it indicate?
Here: 2.327 kL
